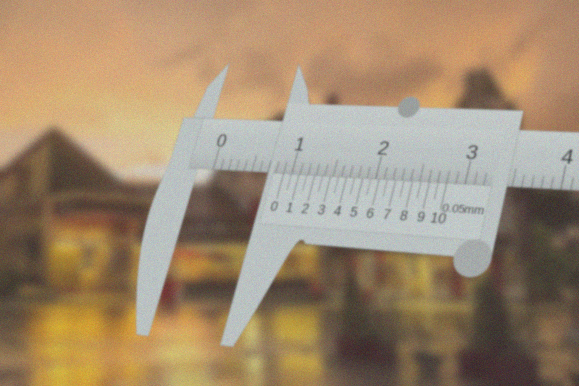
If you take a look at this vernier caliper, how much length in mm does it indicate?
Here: 9.0 mm
